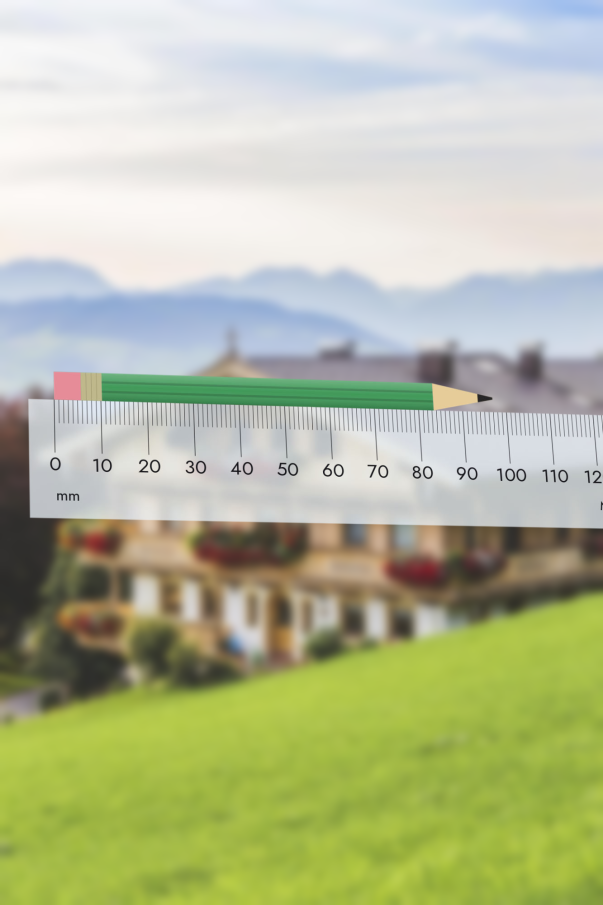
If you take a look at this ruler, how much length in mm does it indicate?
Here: 97 mm
